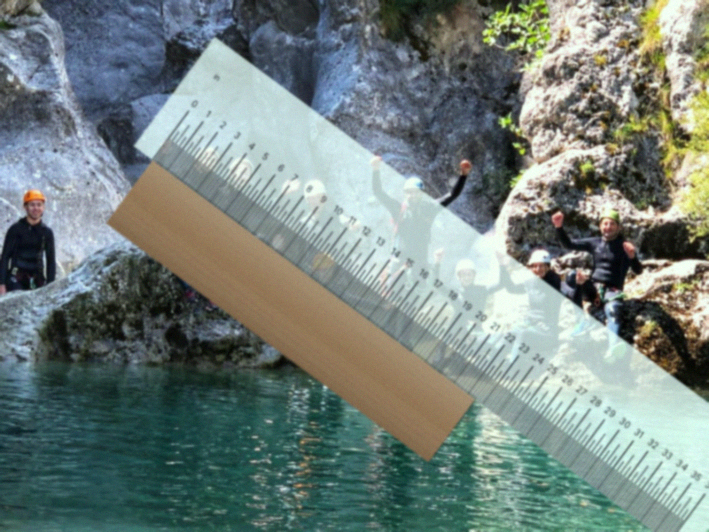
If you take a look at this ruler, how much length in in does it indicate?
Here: 22.5 in
